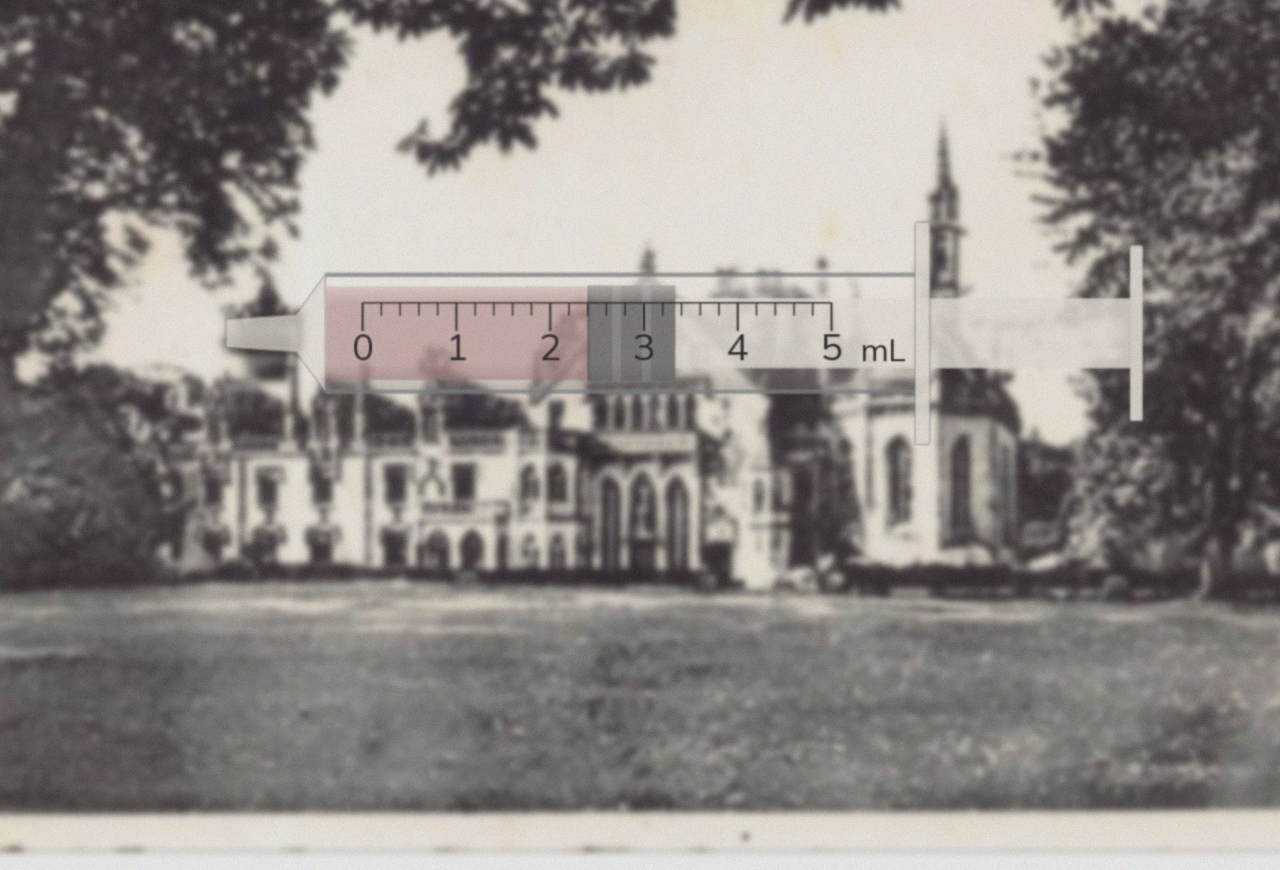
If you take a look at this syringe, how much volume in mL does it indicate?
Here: 2.4 mL
